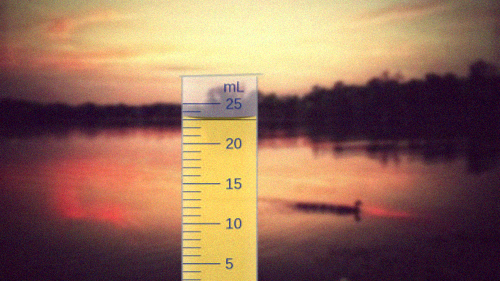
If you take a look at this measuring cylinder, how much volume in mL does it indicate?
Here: 23 mL
